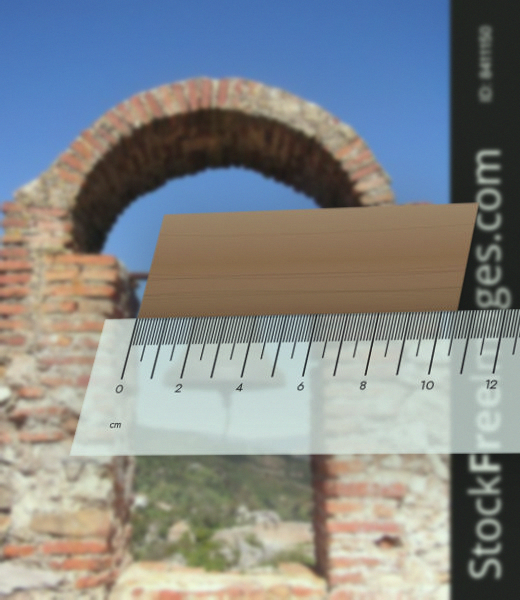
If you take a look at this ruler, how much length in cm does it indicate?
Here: 10.5 cm
